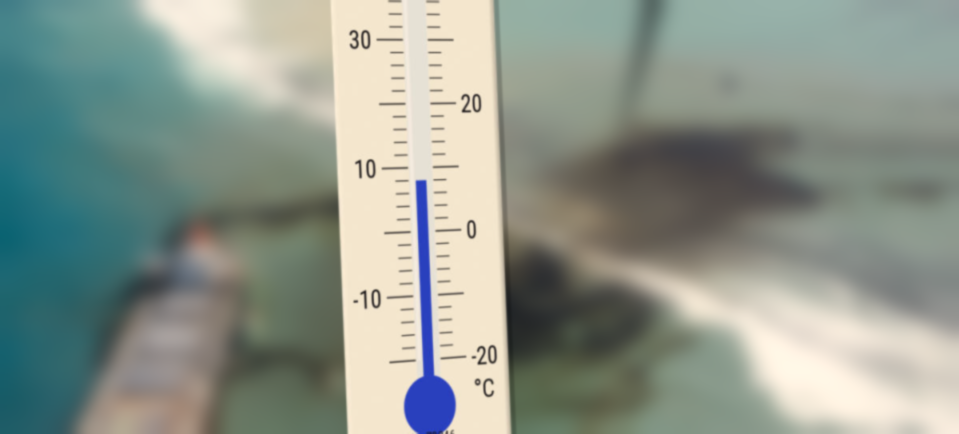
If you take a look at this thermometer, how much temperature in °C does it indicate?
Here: 8 °C
